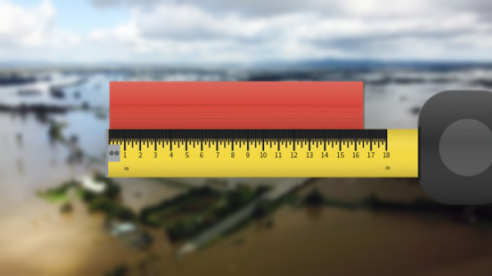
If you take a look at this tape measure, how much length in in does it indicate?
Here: 16.5 in
